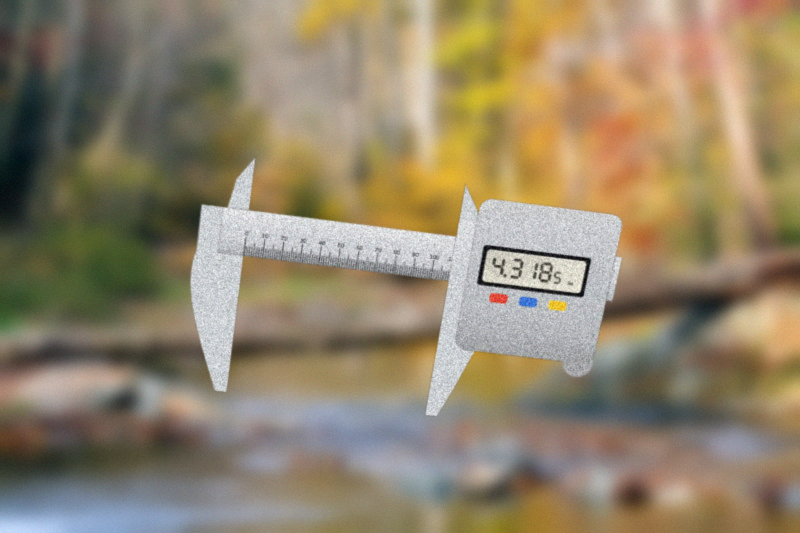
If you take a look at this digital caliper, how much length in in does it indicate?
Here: 4.3185 in
